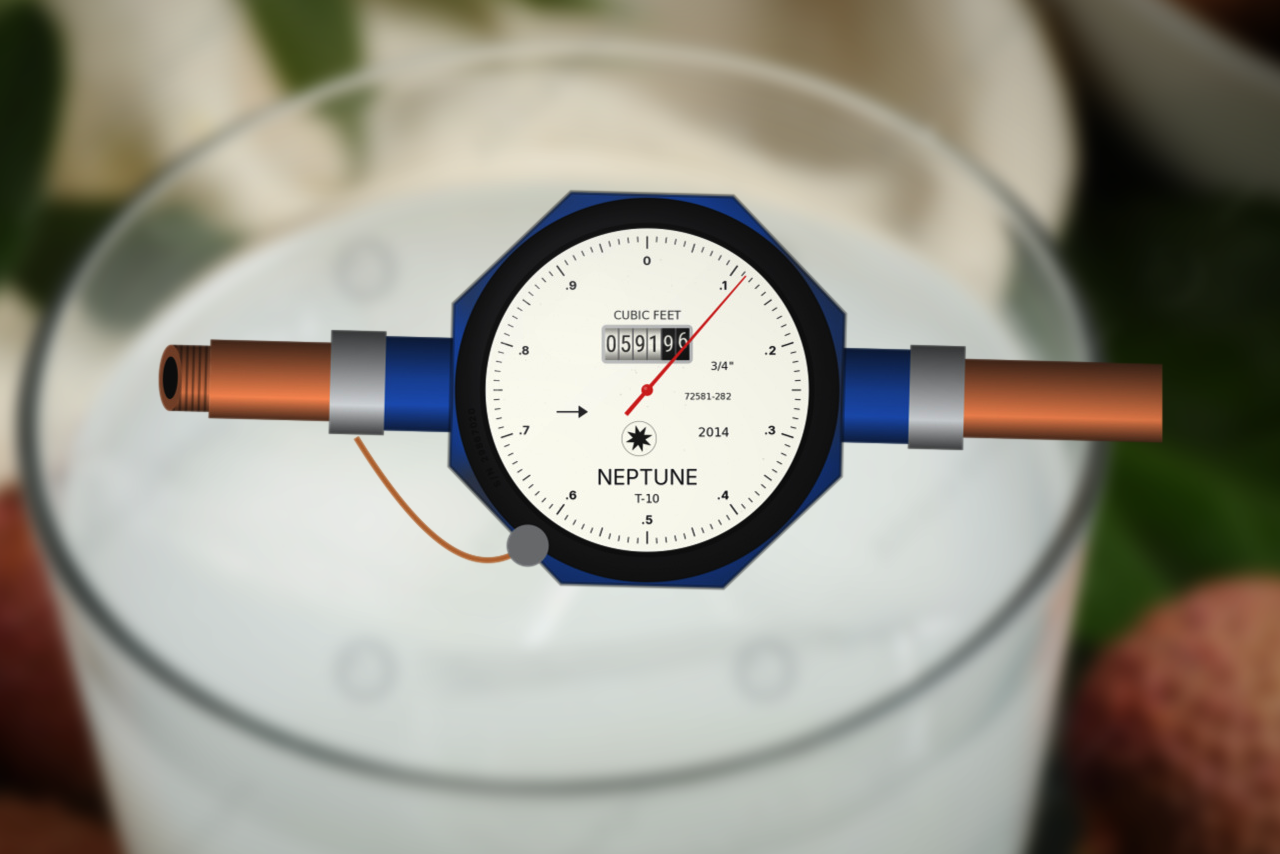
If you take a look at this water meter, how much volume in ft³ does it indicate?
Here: 59196.11 ft³
